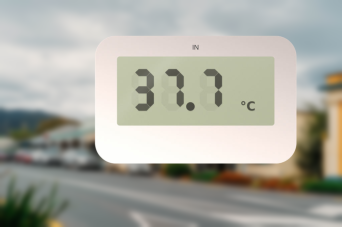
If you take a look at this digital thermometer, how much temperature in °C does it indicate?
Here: 37.7 °C
